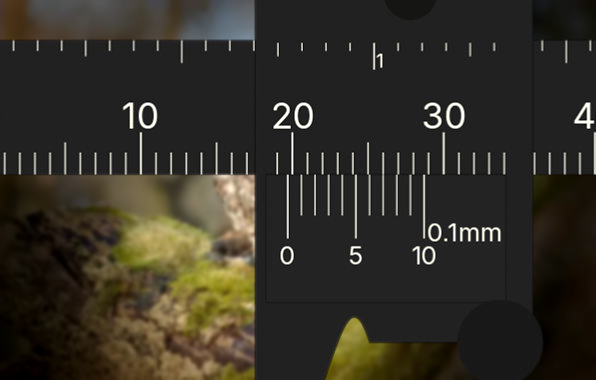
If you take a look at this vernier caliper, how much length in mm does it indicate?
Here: 19.7 mm
